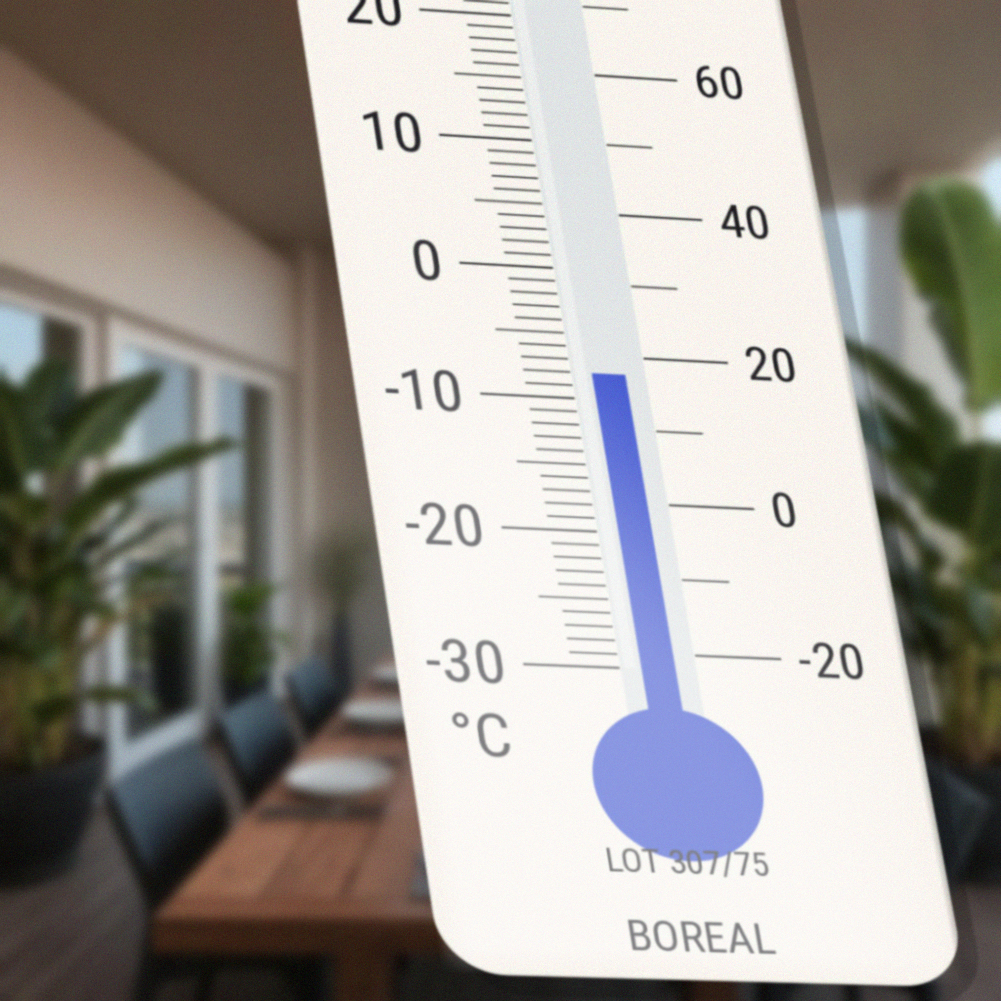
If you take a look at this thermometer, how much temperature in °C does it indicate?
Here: -8 °C
